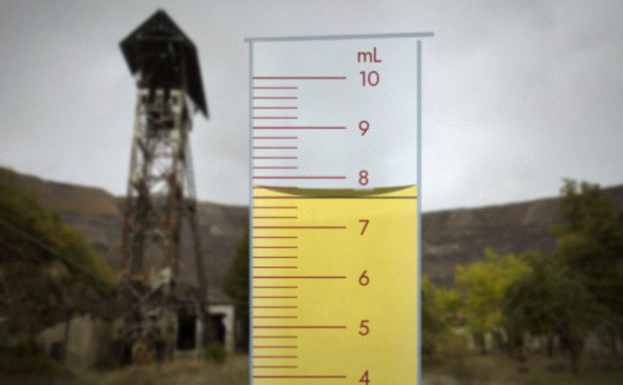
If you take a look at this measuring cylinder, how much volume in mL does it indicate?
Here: 7.6 mL
